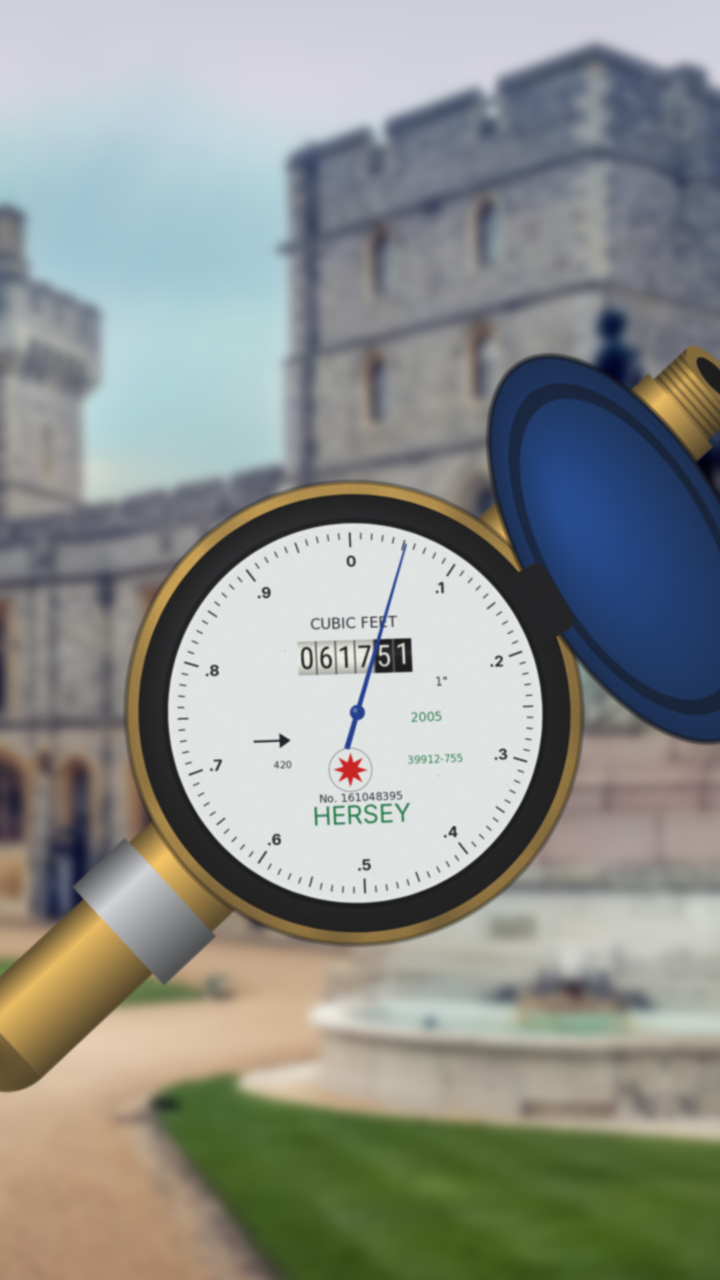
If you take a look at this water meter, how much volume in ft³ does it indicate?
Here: 61751.05 ft³
